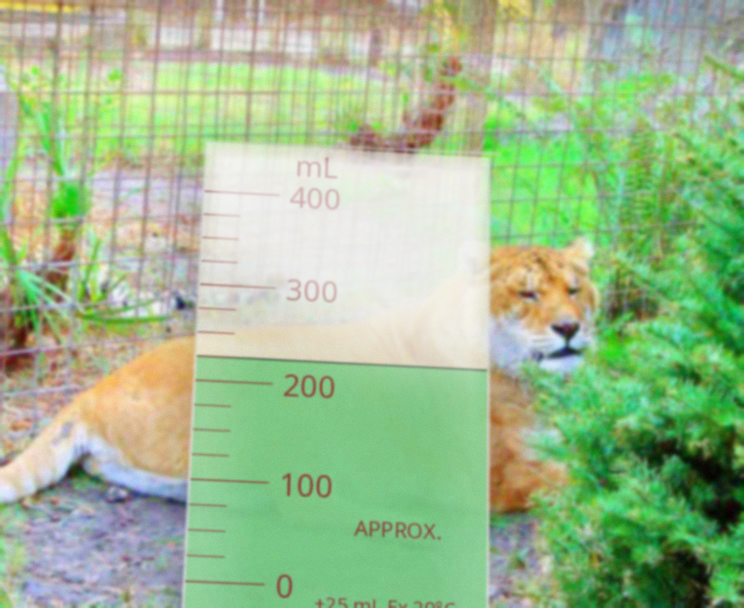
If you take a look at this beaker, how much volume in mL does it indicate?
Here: 225 mL
